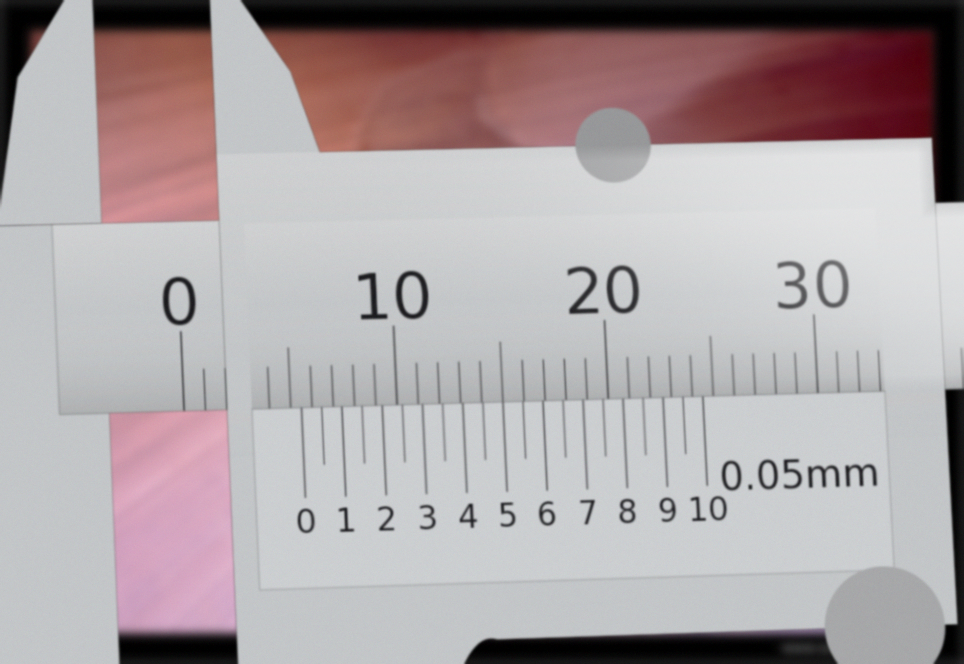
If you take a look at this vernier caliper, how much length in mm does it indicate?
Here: 5.5 mm
